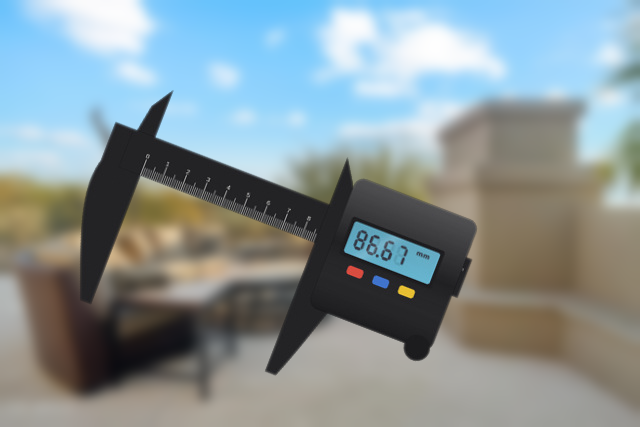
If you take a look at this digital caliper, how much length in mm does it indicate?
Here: 86.67 mm
